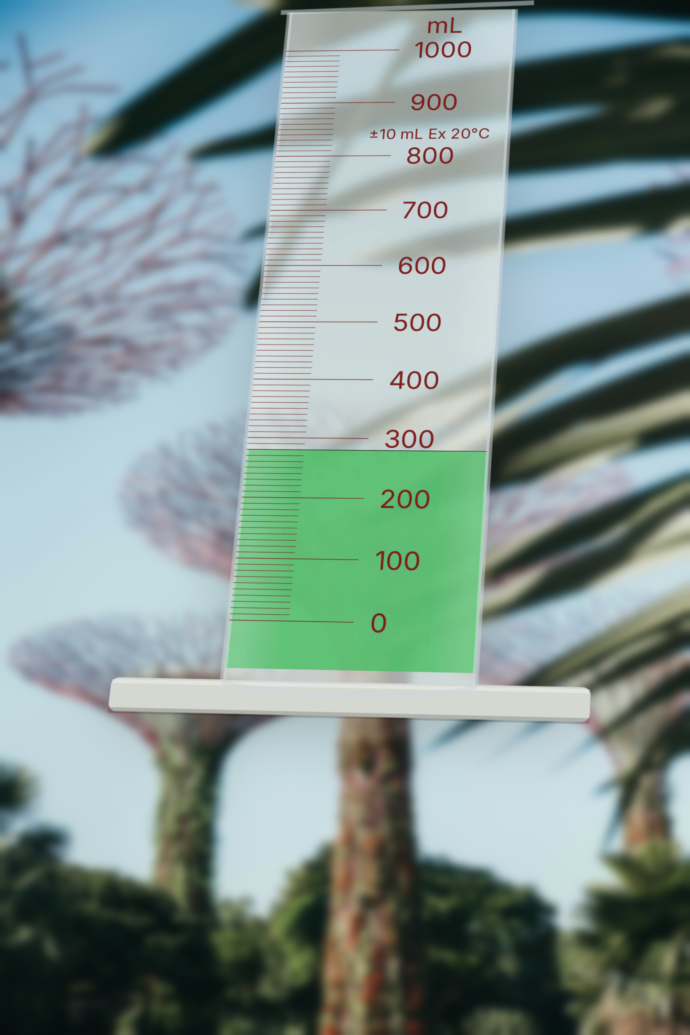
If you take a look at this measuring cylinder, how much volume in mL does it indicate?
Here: 280 mL
